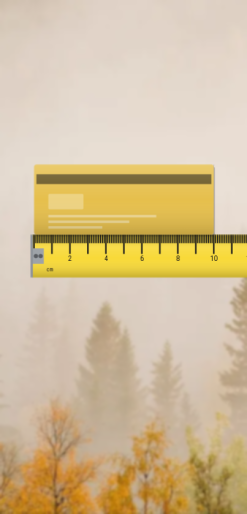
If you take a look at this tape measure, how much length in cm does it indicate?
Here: 10 cm
